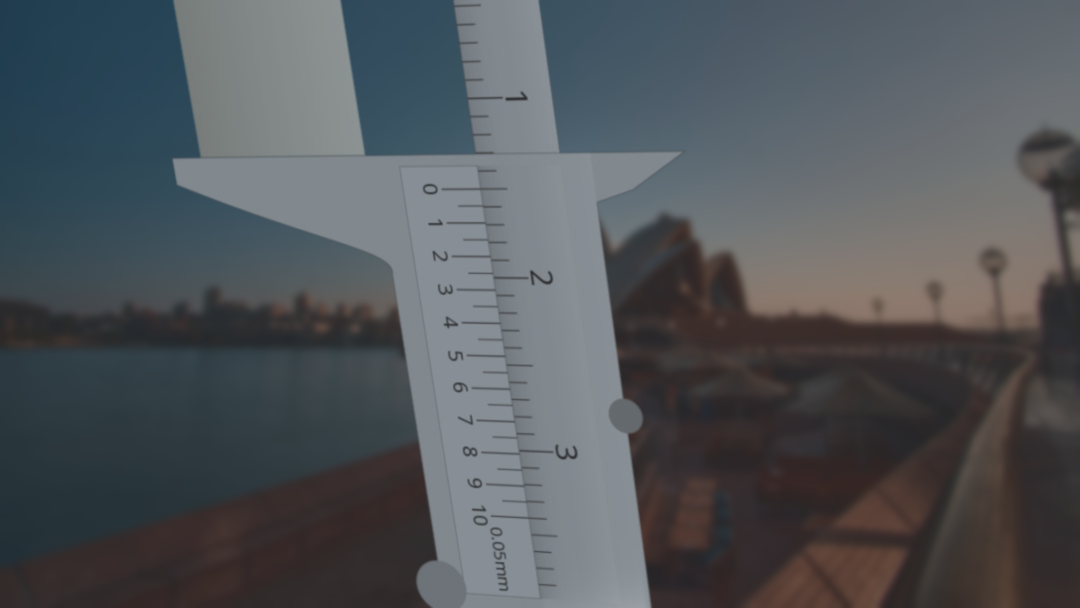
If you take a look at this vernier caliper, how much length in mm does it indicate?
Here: 15.0 mm
